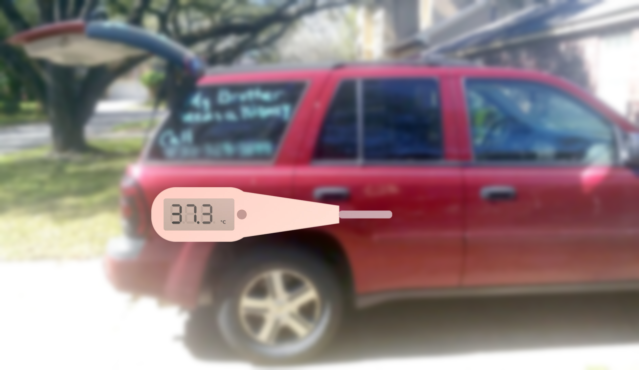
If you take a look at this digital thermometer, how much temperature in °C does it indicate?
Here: 37.3 °C
